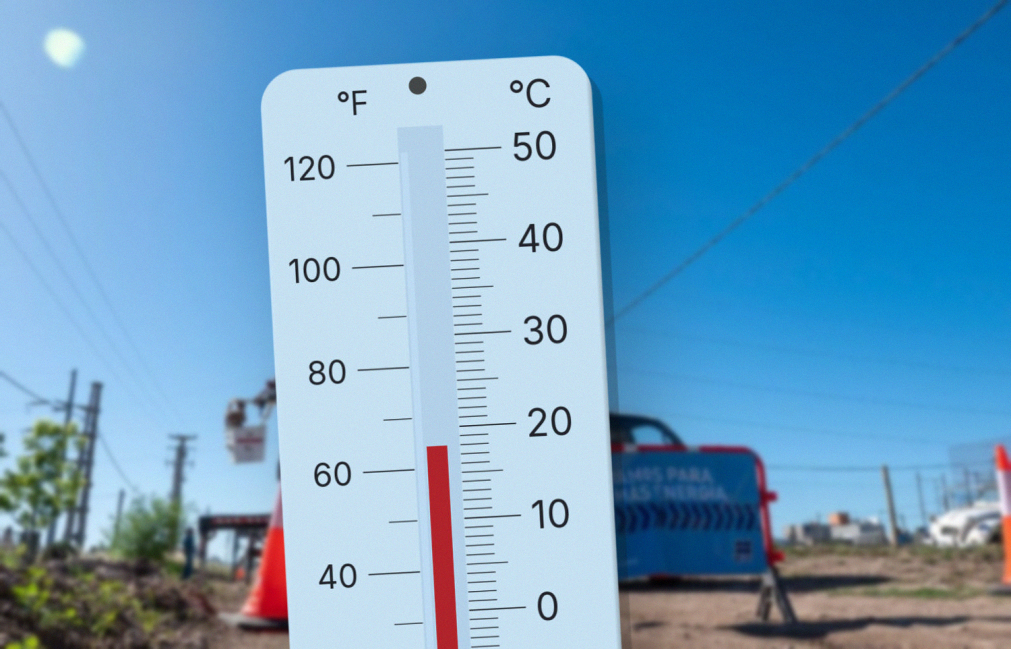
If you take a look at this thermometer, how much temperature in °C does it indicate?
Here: 18 °C
